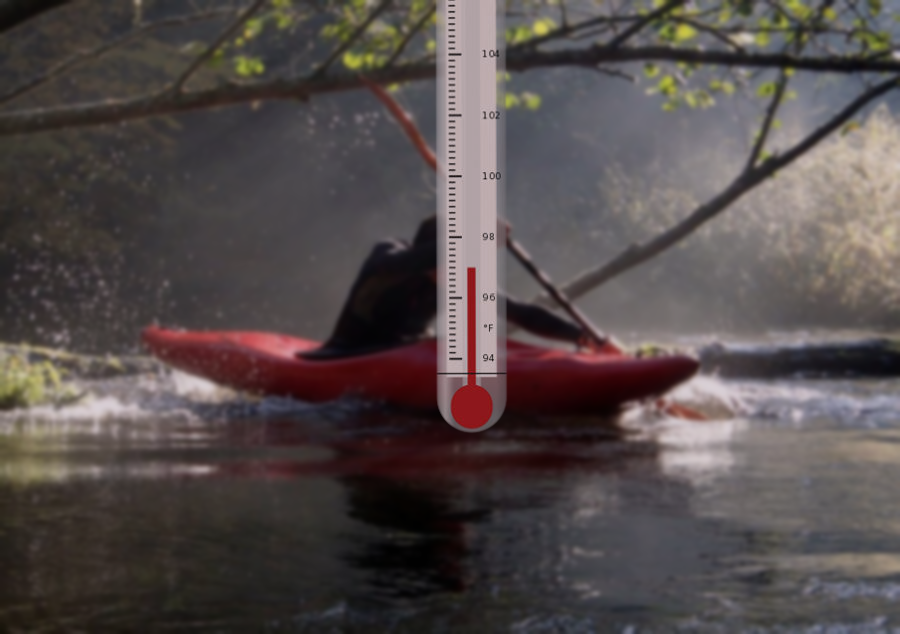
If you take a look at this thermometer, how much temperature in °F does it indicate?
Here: 97 °F
